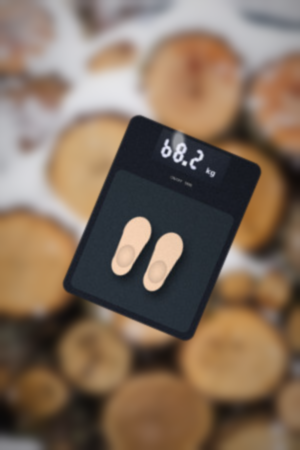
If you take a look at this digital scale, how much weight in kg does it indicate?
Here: 68.2 kg
